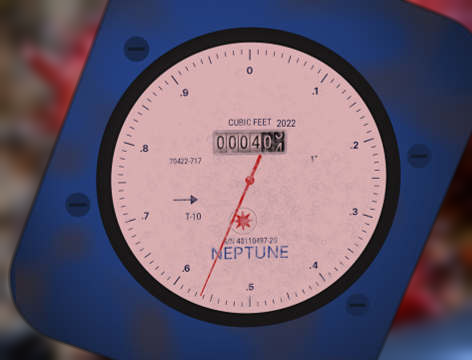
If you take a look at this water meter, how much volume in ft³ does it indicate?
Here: 403.56 ft³
